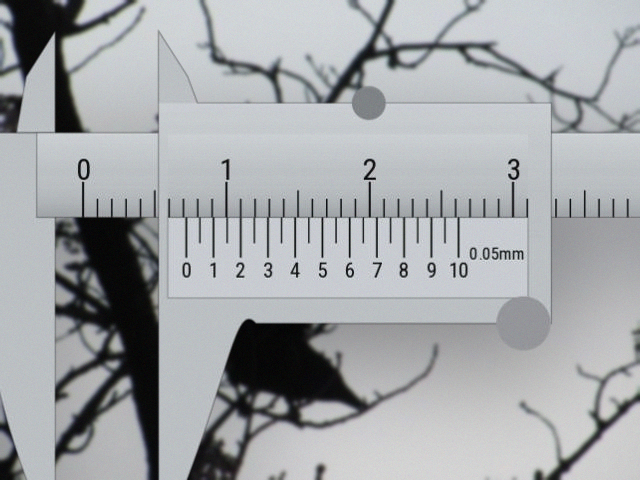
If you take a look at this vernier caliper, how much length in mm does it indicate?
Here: 7.2 mm
